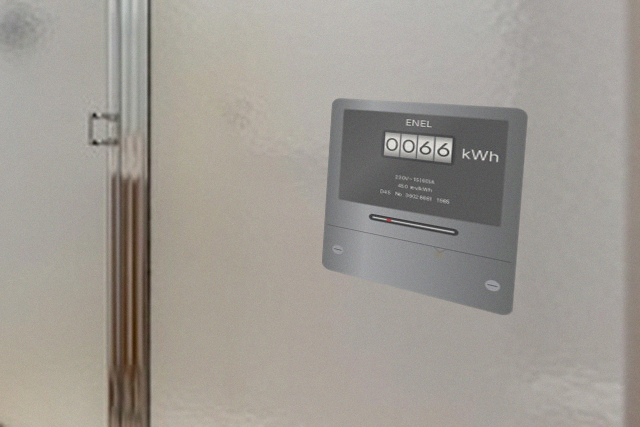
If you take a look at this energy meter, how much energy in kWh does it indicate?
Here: 66 kWh
